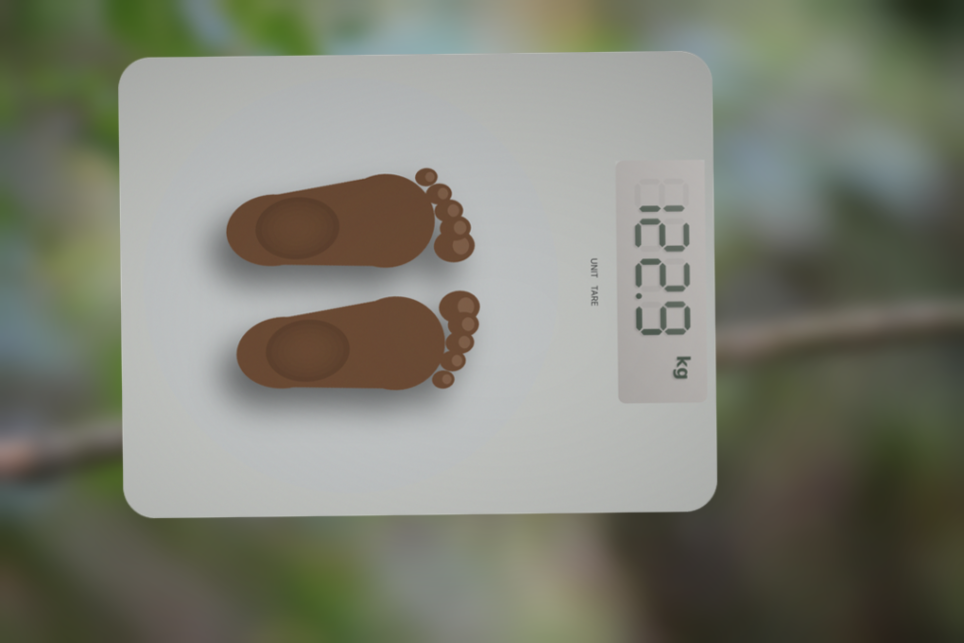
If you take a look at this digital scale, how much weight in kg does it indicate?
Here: 122.9 kg
